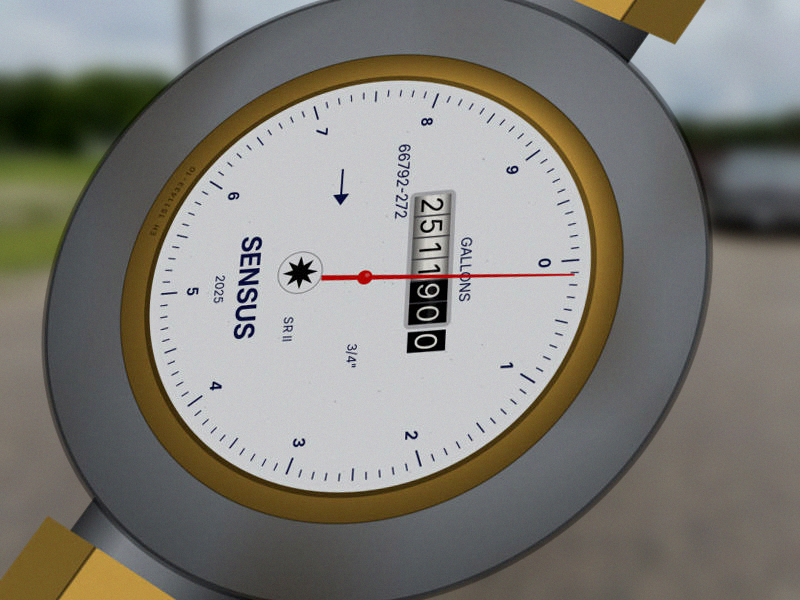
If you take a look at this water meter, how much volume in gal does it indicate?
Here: 2511900.1 gal
